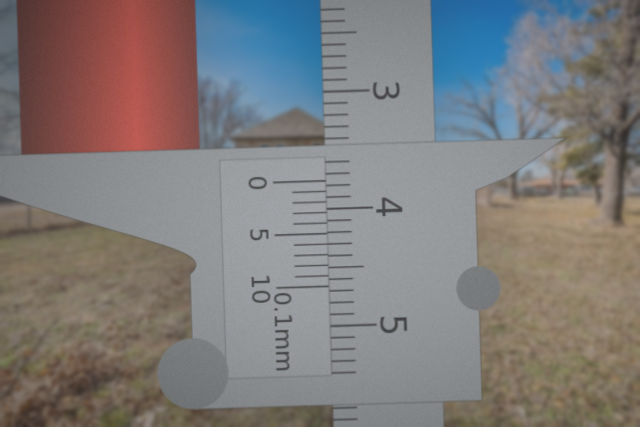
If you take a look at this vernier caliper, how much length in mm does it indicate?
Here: 37.6 mm
